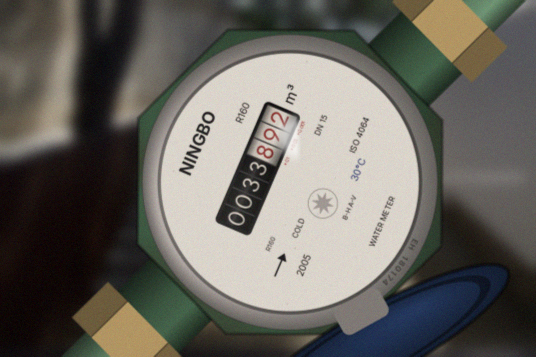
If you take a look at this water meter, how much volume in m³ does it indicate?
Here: 33.892 m³
